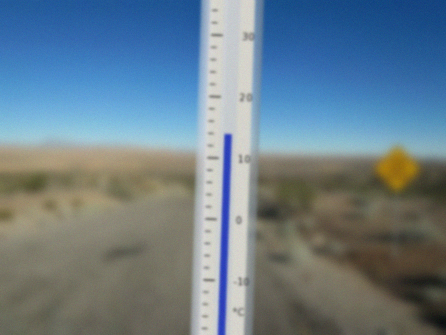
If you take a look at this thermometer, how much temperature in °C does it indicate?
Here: 14 °C
